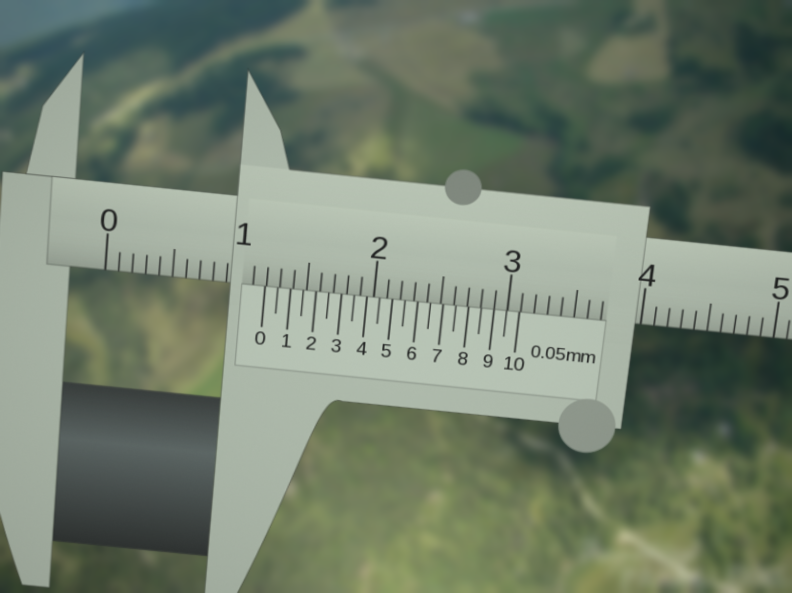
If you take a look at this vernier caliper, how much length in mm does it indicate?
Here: 11.9 mm
